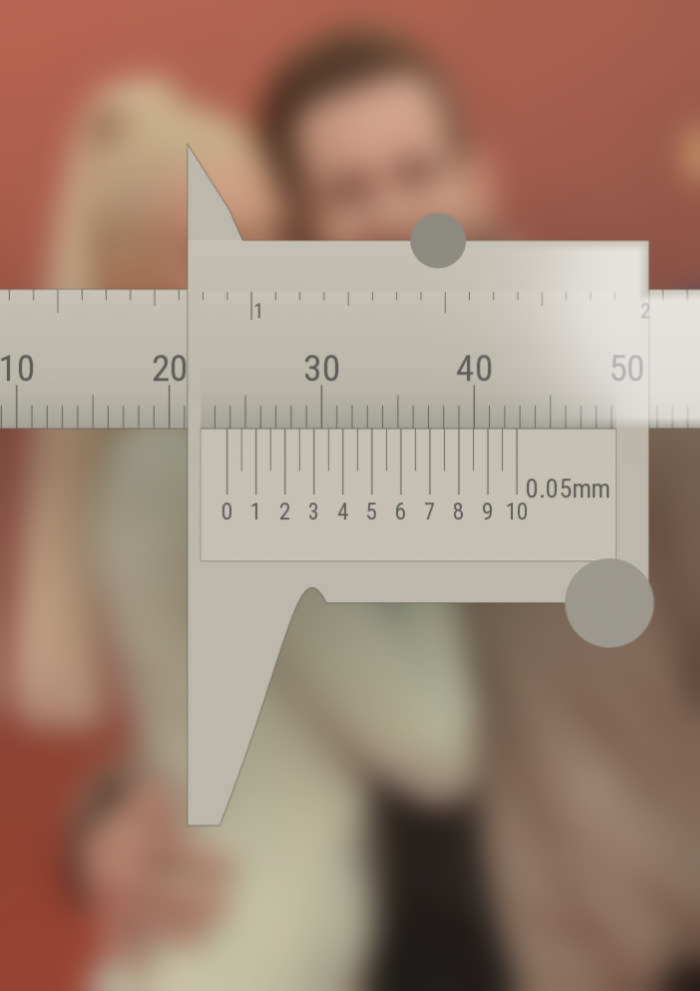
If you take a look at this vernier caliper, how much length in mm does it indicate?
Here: 23.8 mm
